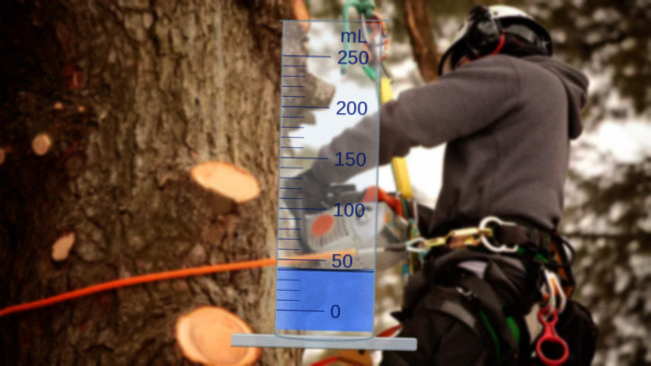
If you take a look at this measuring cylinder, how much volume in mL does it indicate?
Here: 40 mL
